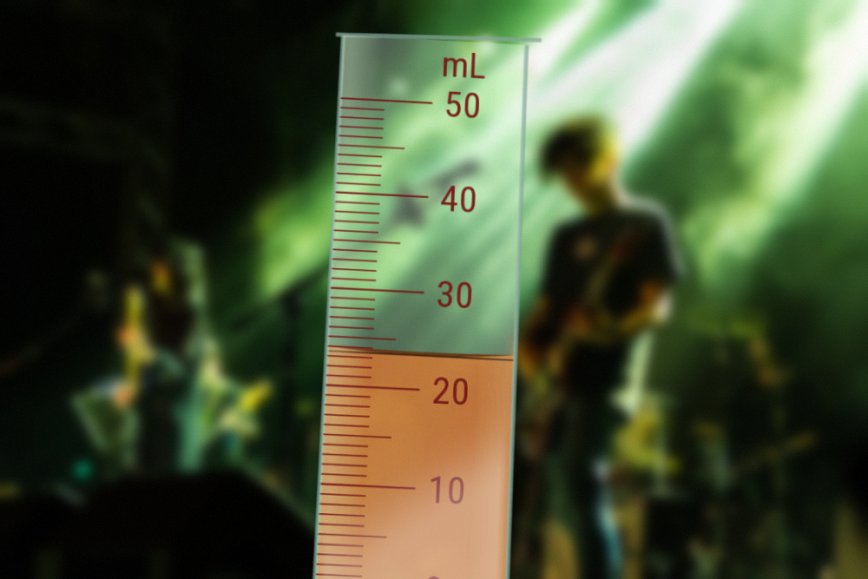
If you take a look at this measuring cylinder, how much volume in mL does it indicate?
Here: 23.5 mL
